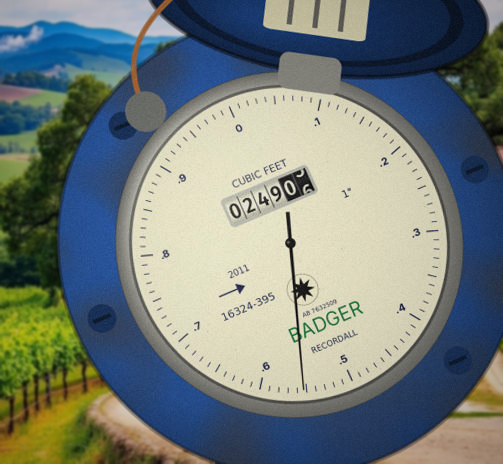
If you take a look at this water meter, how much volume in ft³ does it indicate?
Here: 24905.55 ft³
